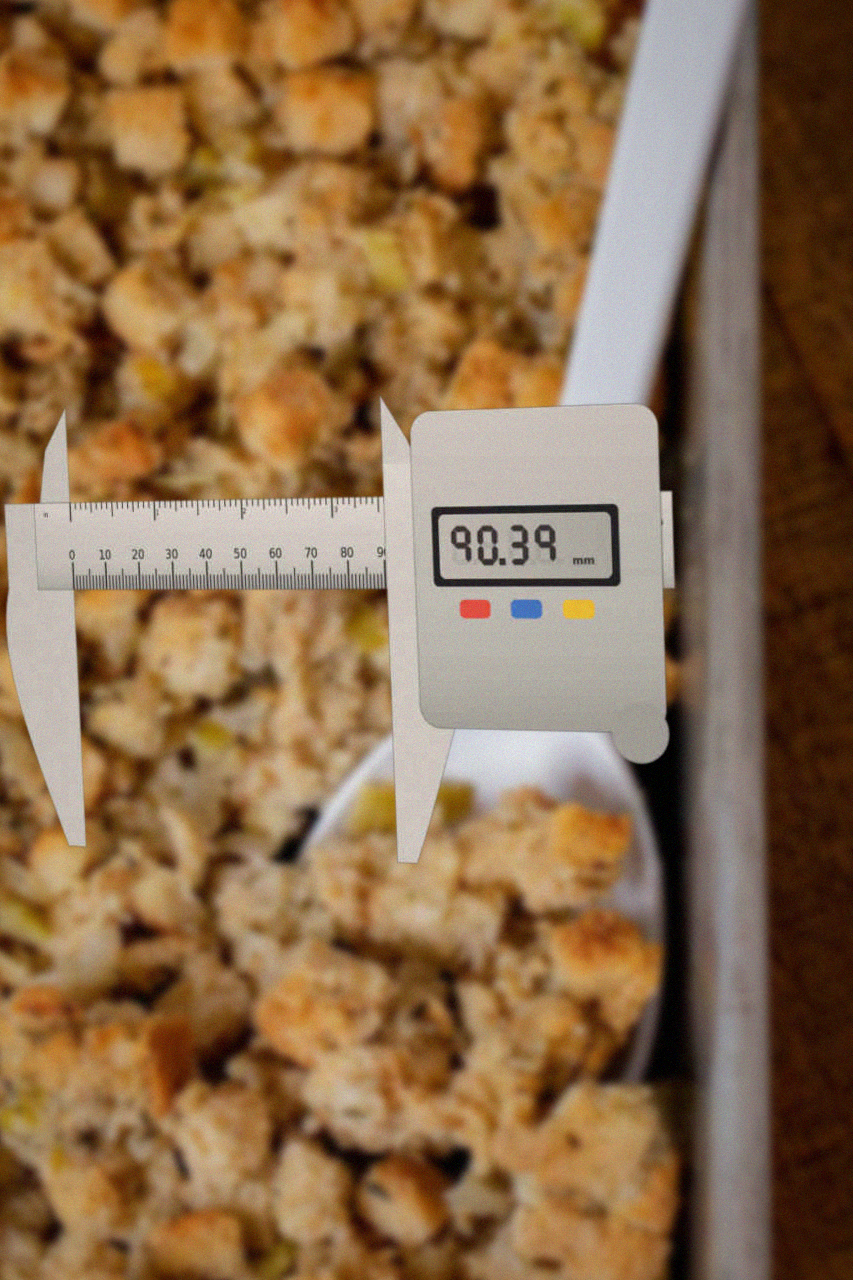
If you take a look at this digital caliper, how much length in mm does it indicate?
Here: 90.39 mm
